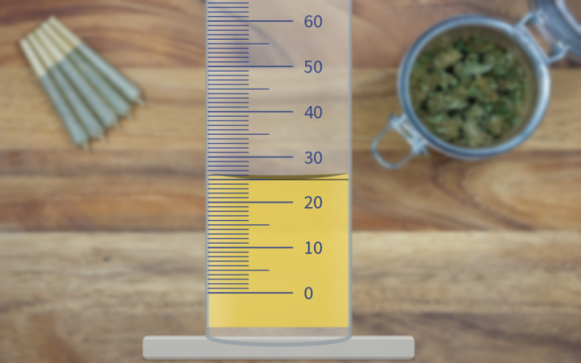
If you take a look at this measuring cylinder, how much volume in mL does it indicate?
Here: 25 mL
